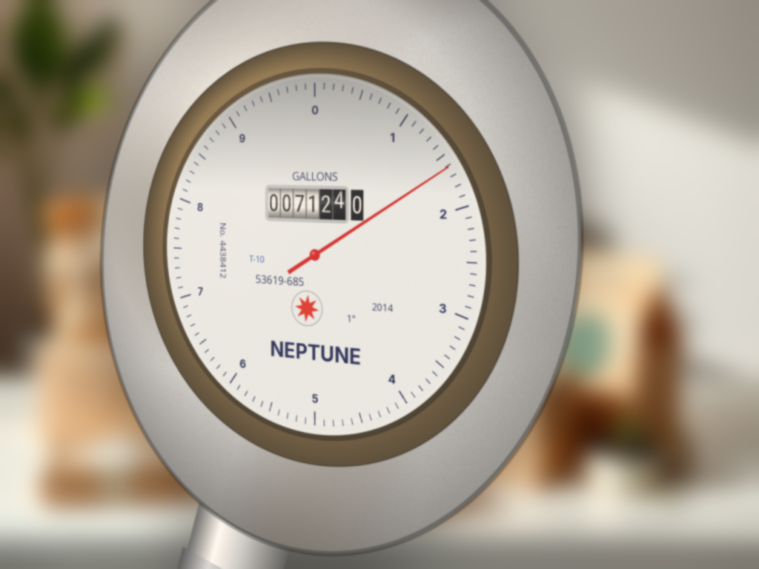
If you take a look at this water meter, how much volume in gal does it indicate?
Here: 71241.6 gal
